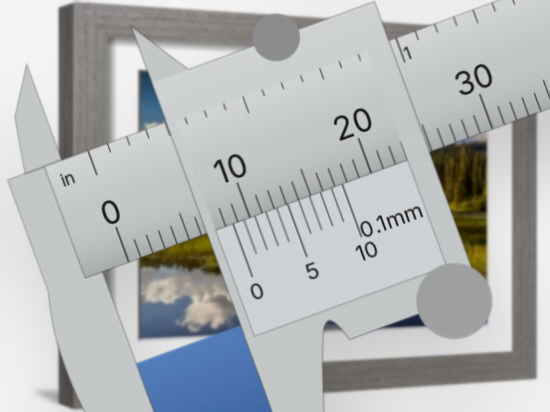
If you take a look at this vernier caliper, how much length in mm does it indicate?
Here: 8.6 mm
